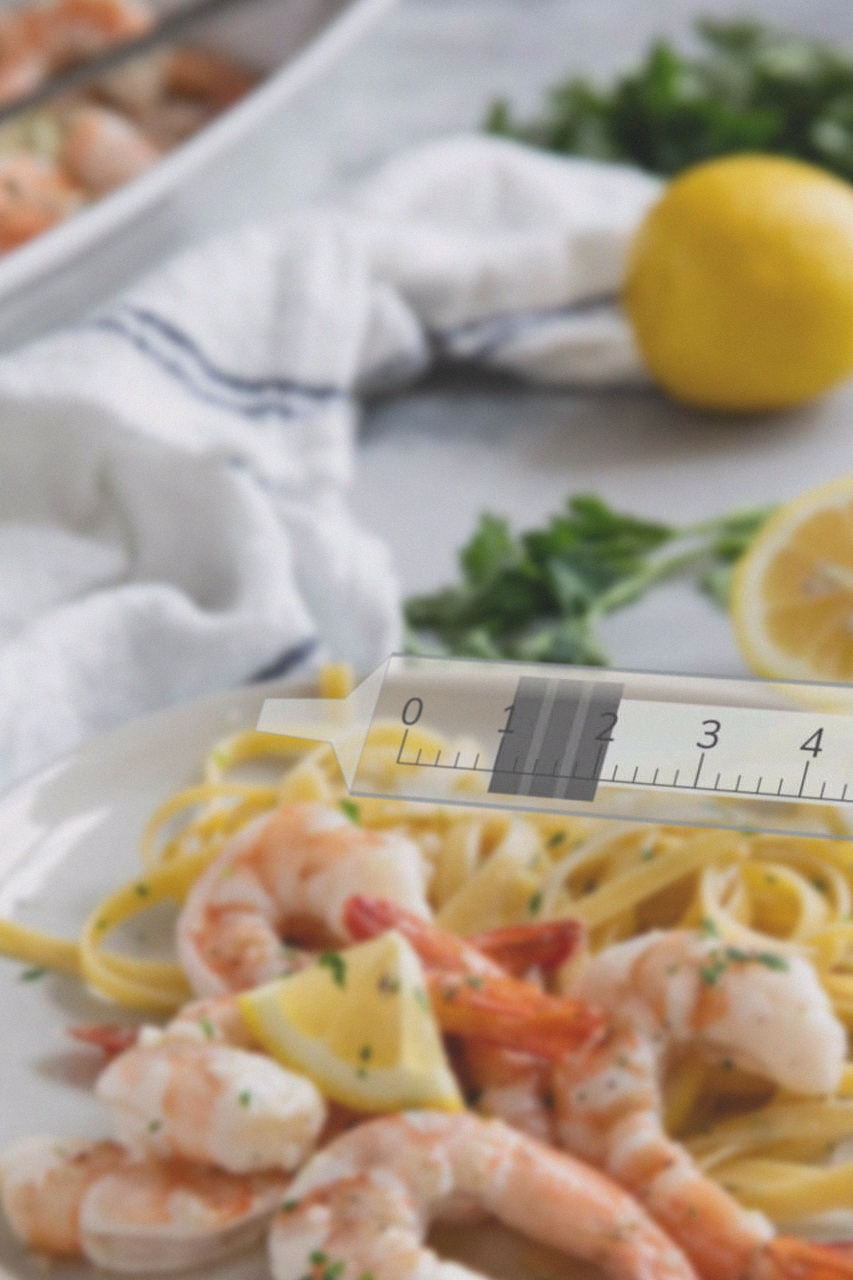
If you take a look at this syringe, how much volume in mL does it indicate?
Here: 1 mL
